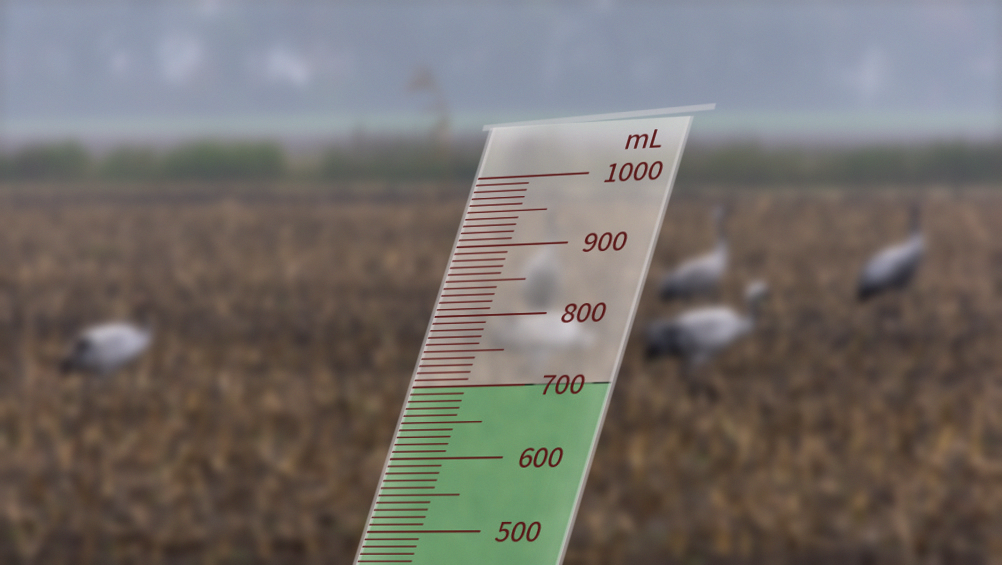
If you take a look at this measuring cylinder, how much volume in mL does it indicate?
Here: 700 mL
